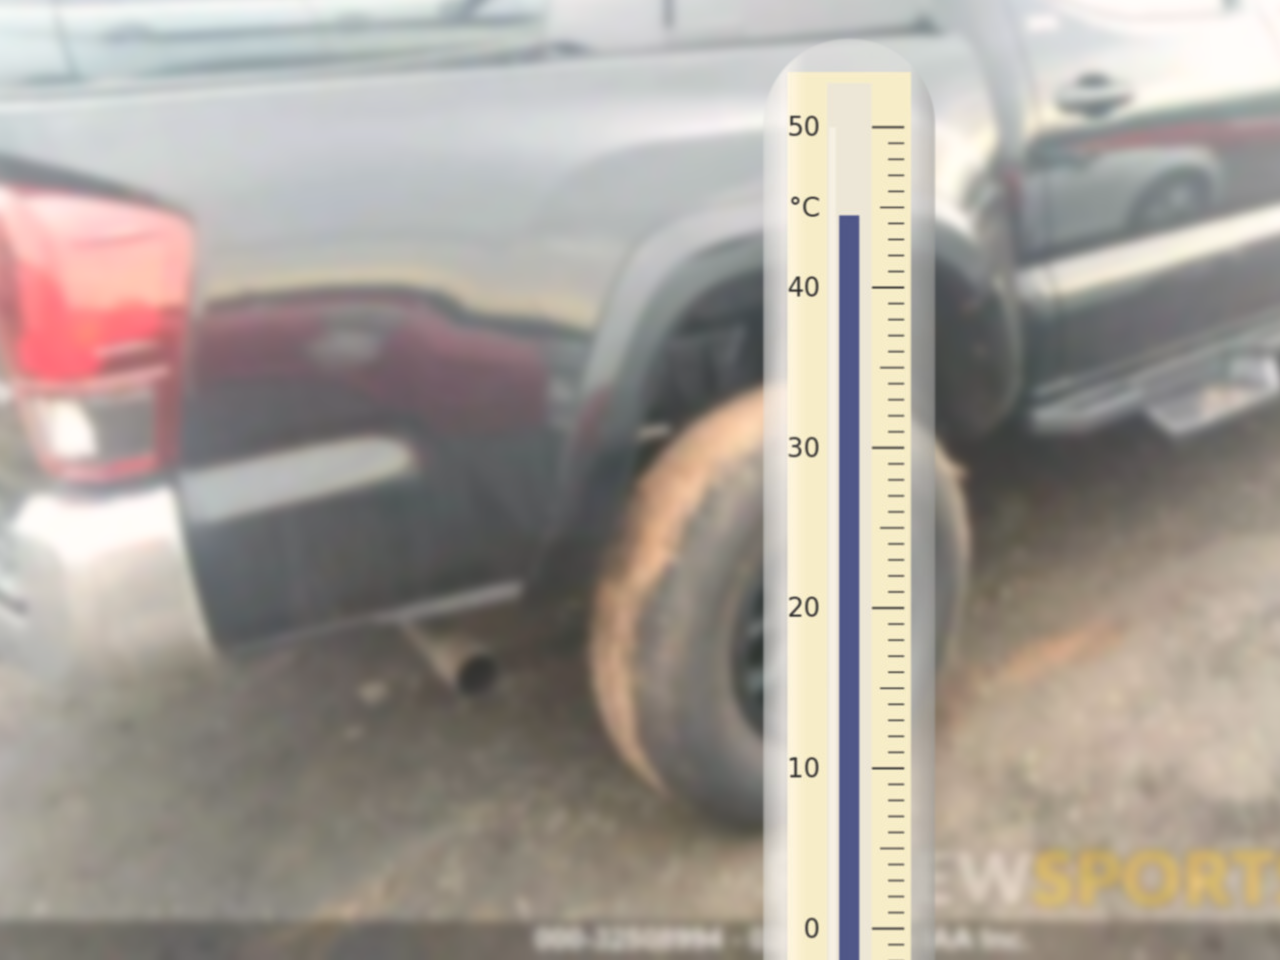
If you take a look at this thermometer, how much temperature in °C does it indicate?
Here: 44.5 °C
